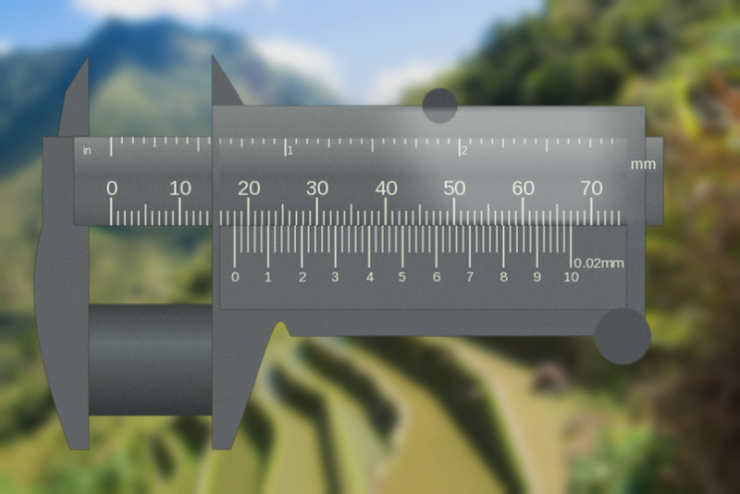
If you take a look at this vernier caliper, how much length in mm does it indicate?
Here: 18.0 mm
